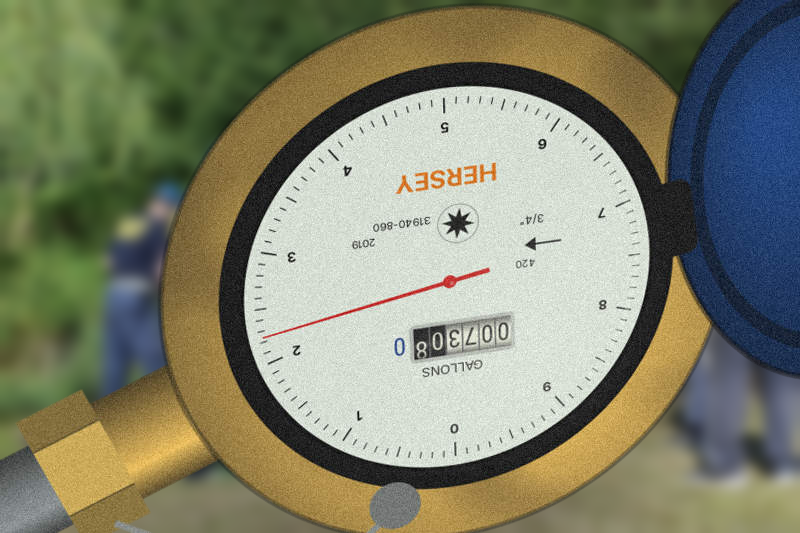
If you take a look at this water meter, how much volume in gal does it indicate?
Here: 73082.2 gal
